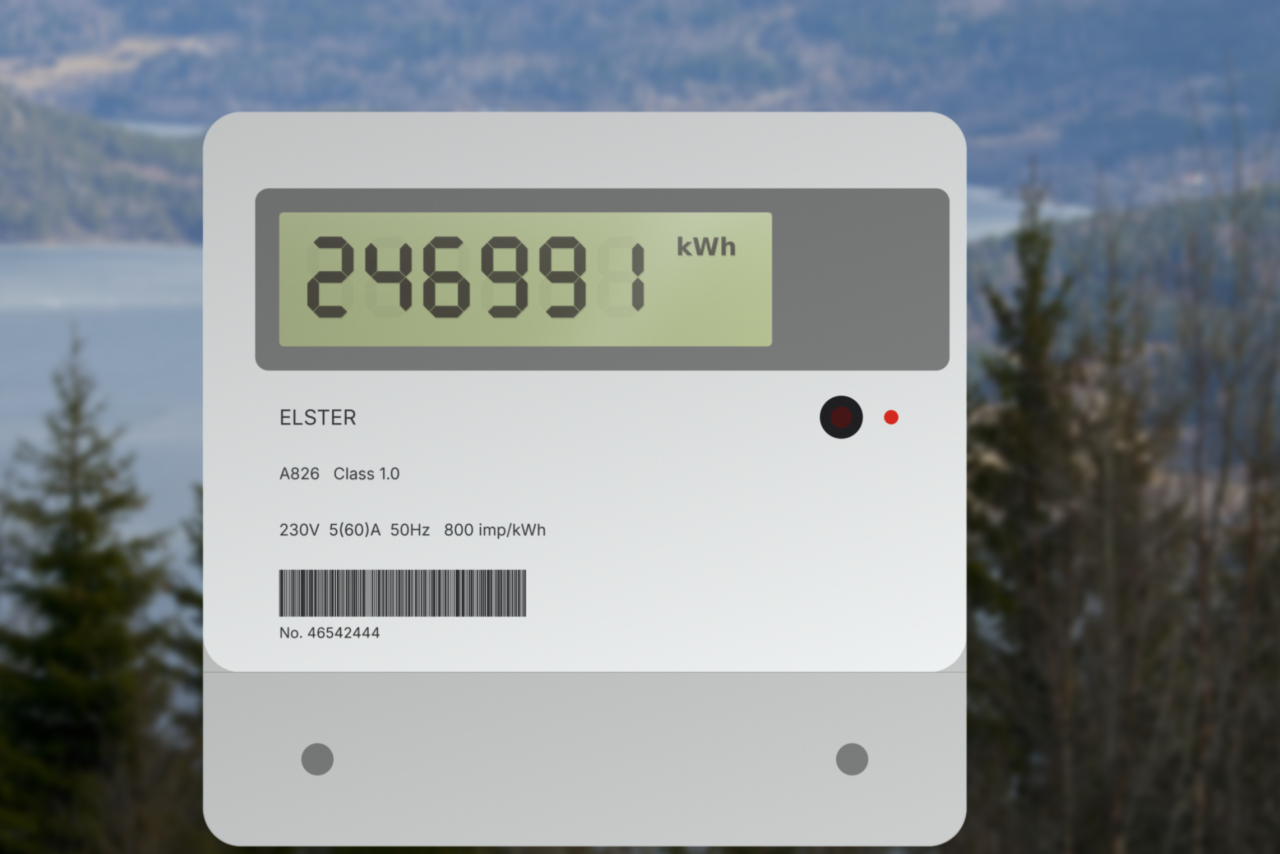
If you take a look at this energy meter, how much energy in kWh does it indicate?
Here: 246991 kWh
